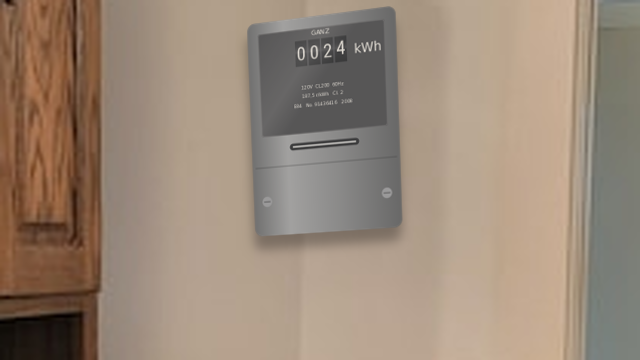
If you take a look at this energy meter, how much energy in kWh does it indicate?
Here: 24 kWh
